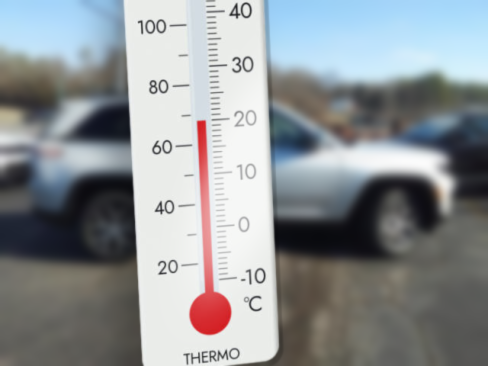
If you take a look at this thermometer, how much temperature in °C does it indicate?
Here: 20 °C
